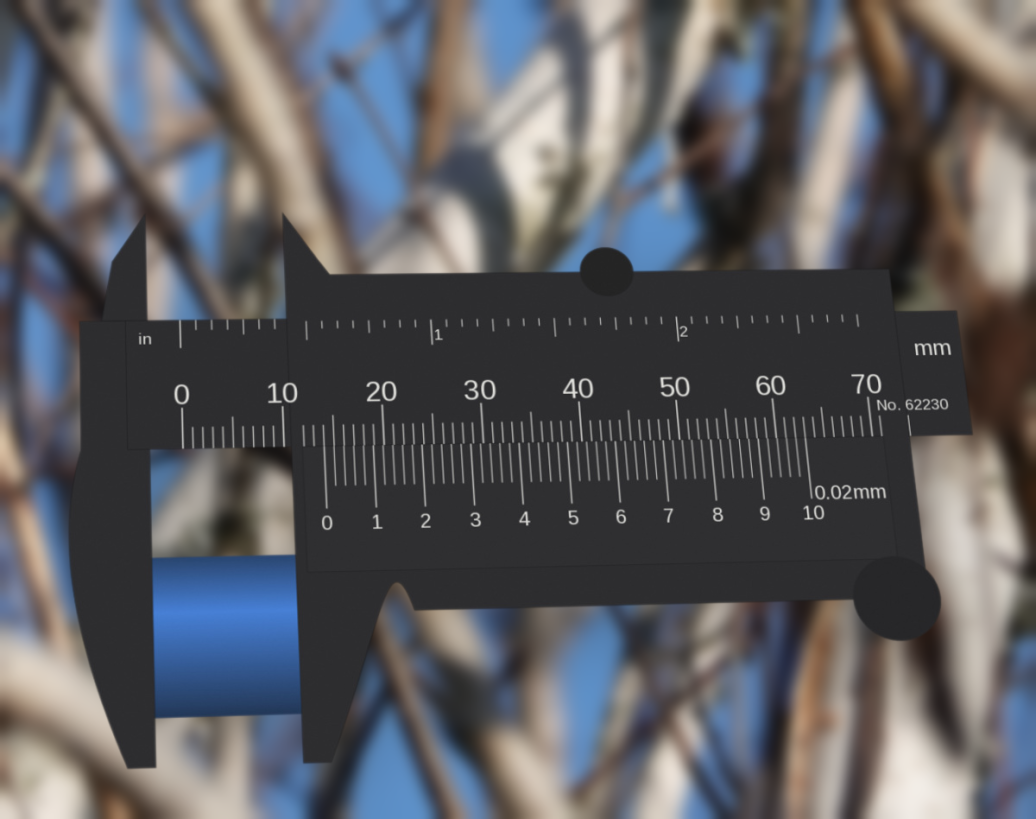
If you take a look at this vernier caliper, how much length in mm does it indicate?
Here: 14.0 mm
